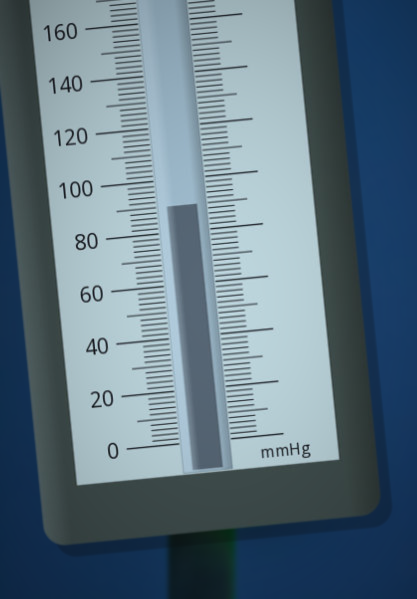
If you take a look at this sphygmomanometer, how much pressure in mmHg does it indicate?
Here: 90 mmHg
